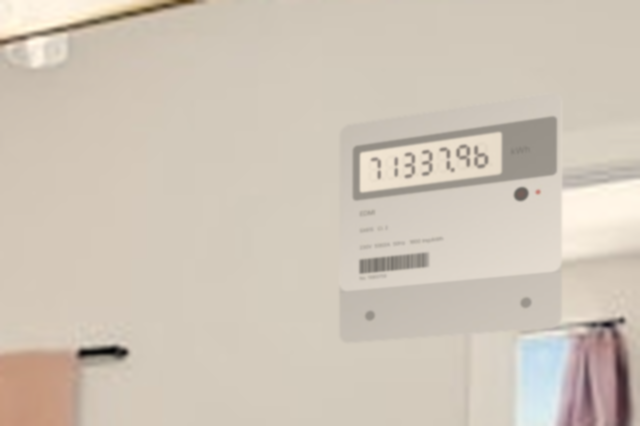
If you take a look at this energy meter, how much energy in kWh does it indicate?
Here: 71337.96 kWh
